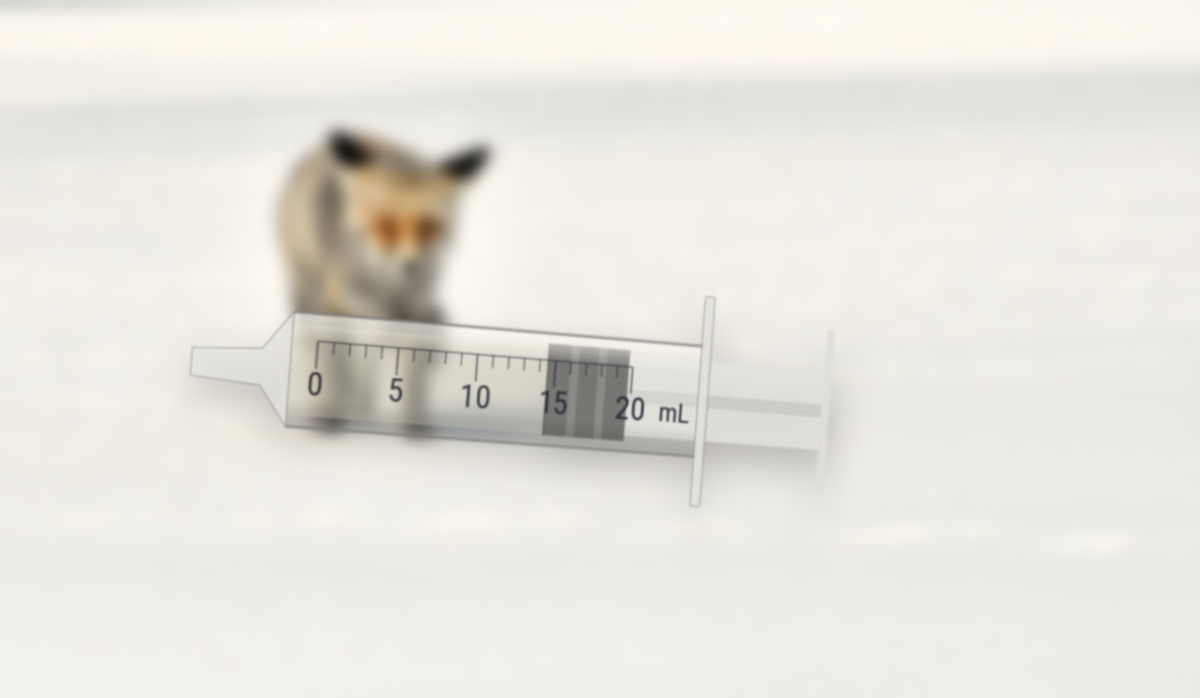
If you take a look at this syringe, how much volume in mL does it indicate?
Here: 14.5 mL
